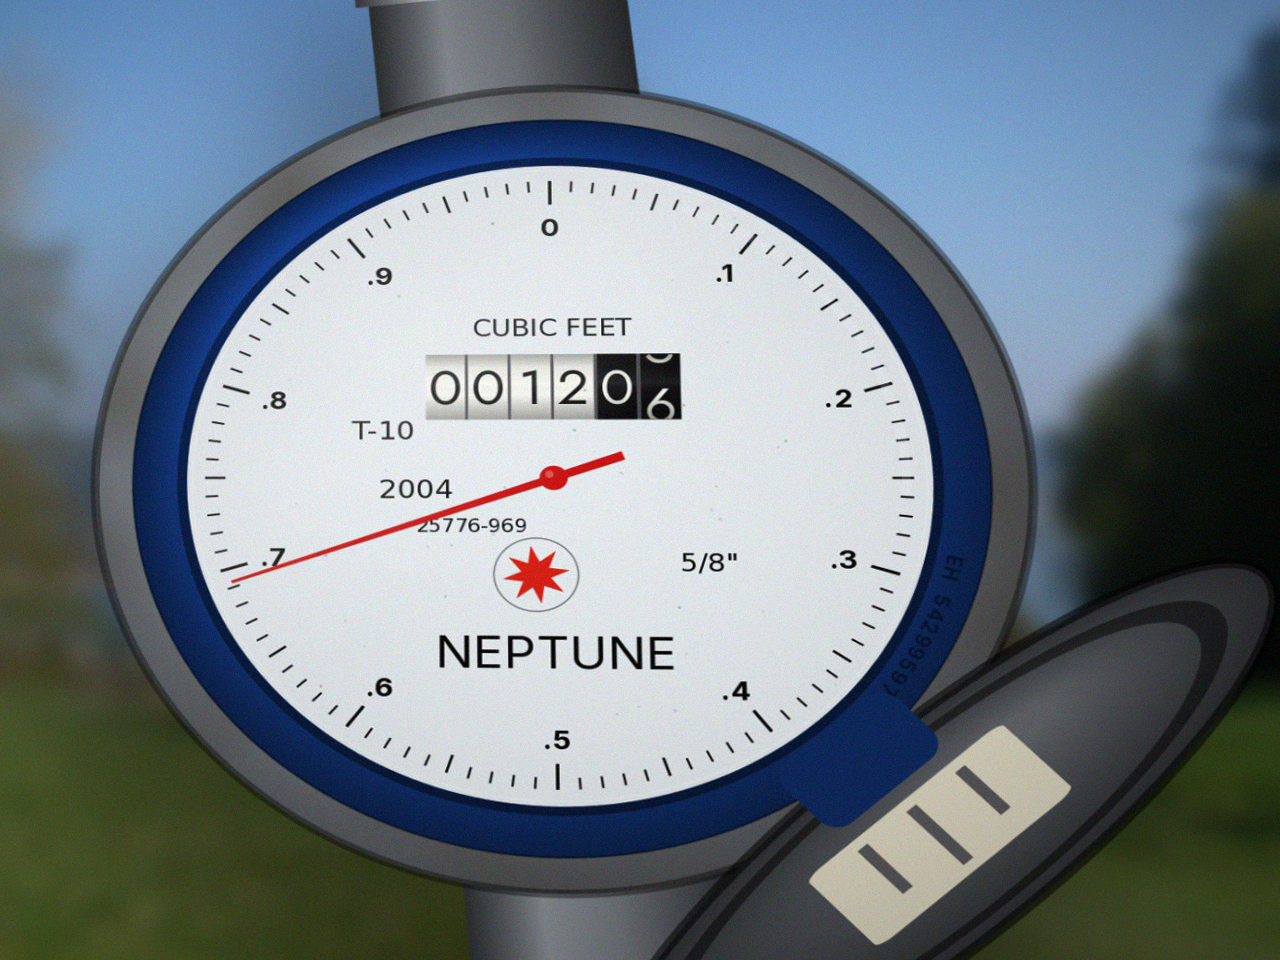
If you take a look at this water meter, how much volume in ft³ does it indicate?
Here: 1205.69 ft³
